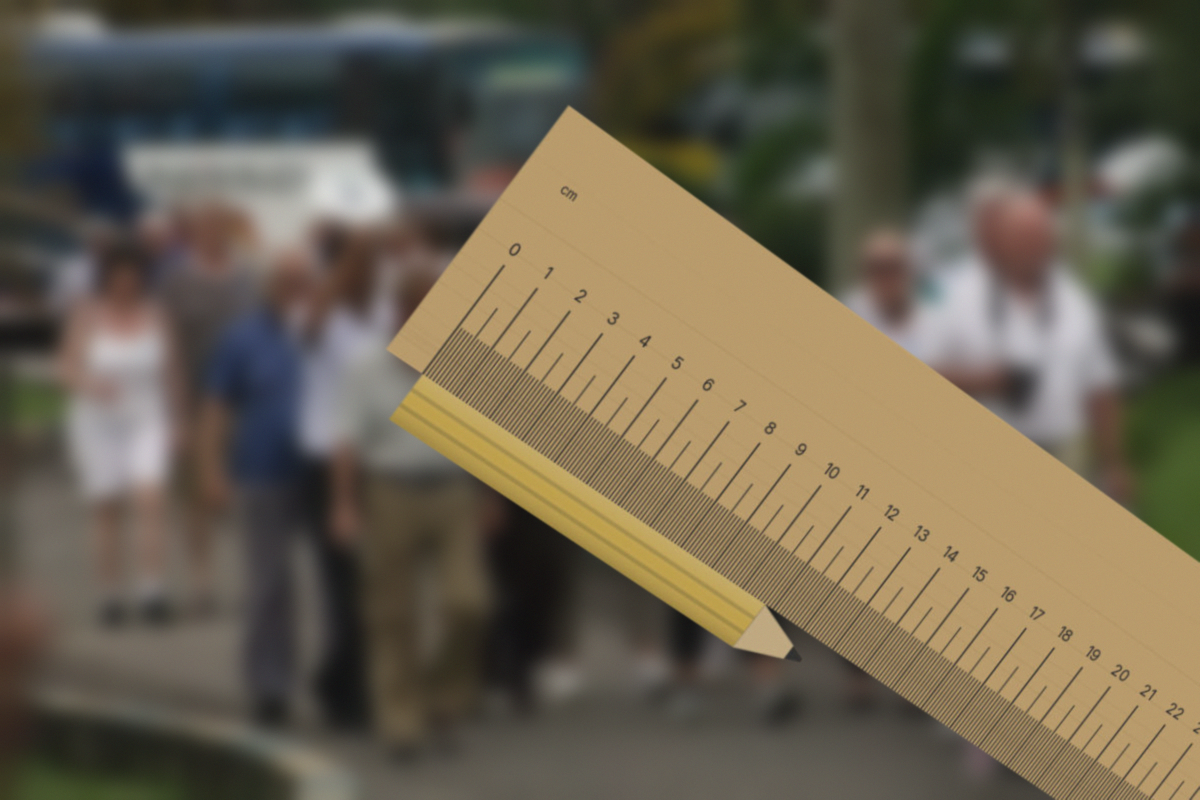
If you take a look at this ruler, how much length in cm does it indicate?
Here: 12.5 cm
